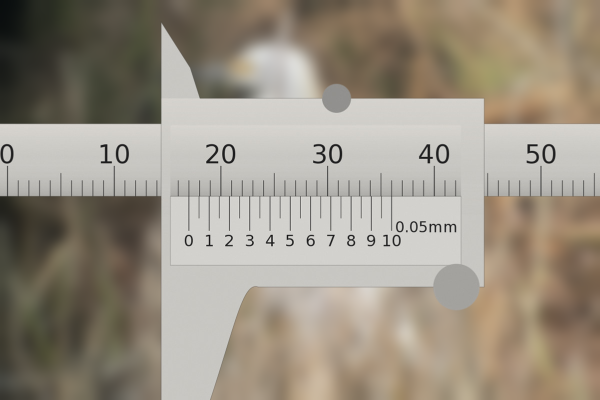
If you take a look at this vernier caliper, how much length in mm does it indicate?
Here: 17.0 mm
